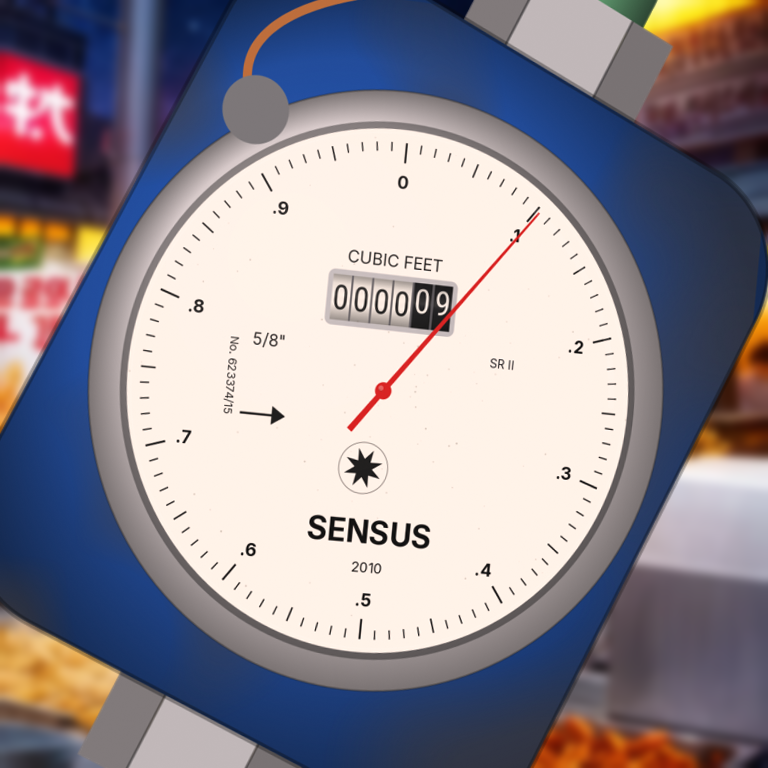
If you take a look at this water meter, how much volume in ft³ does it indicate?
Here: 9.10 ft³
